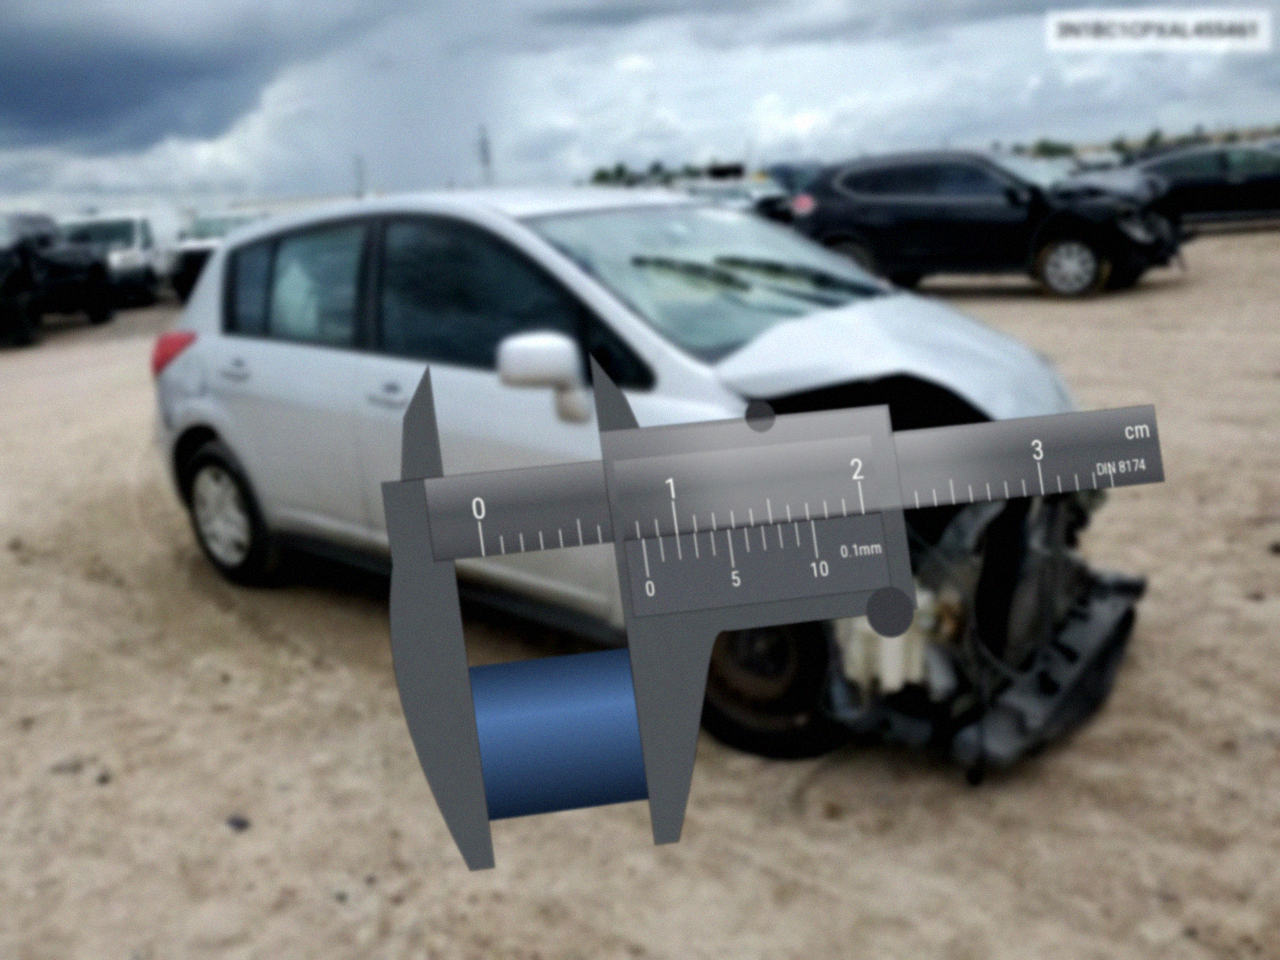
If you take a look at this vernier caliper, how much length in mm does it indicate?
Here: 8.2 mm
